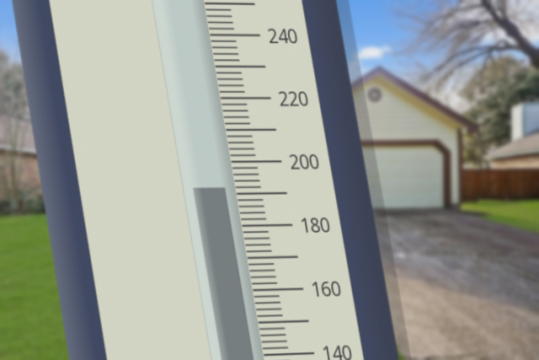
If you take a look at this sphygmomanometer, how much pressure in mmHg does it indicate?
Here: 192 mmHg
